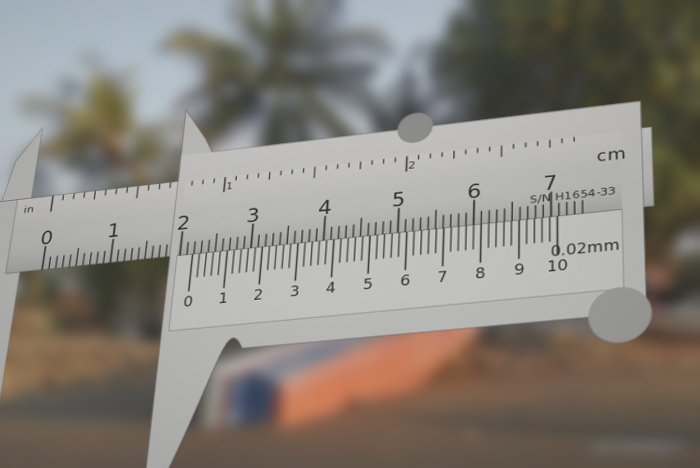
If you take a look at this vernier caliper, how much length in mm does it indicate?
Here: 21.8 mm
